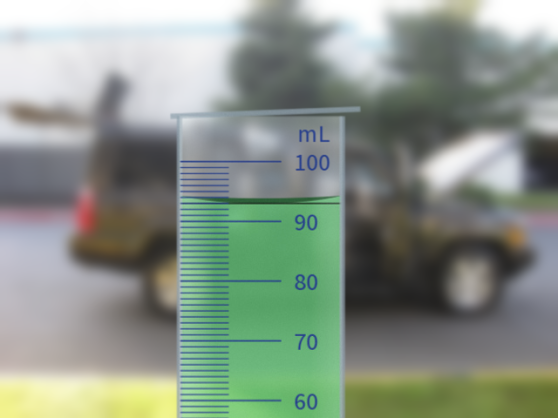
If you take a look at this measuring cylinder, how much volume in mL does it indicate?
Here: 93 mL
